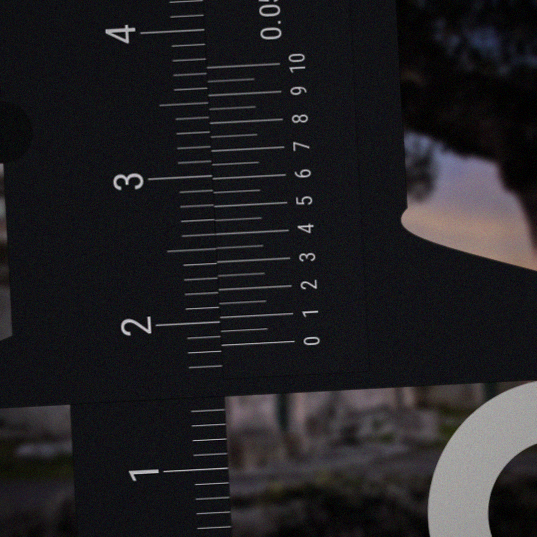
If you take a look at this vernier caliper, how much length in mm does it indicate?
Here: 18.4 mm
